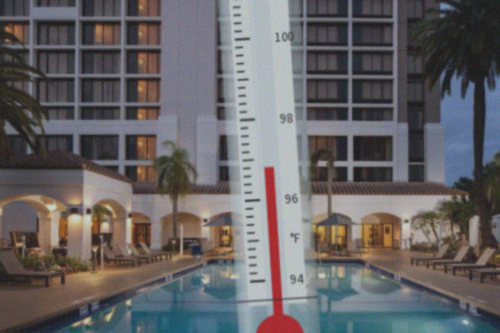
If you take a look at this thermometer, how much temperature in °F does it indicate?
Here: 96.8 °F
